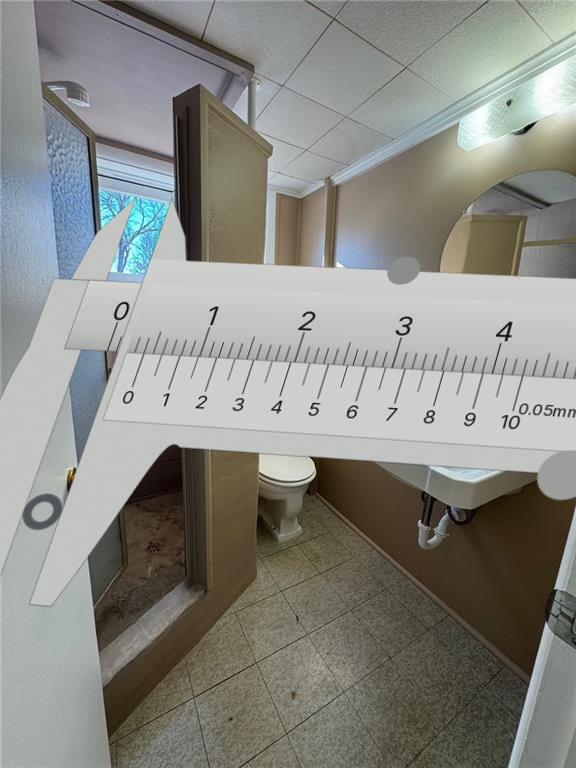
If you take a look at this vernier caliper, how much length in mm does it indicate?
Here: 4.0 mm
